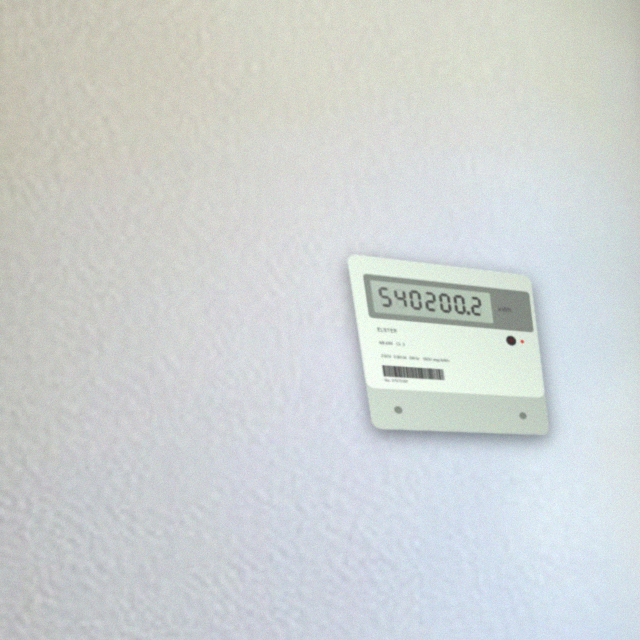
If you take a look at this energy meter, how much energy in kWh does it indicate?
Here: 540200.2 kWh
